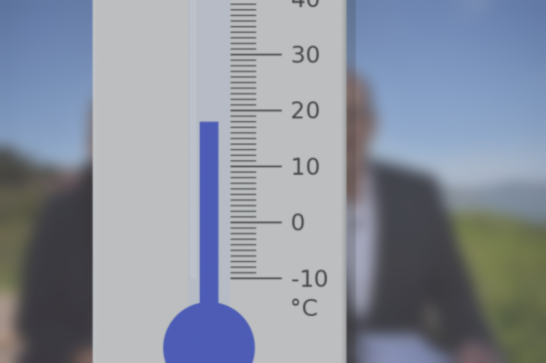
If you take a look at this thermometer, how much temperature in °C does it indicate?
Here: 18 °C
